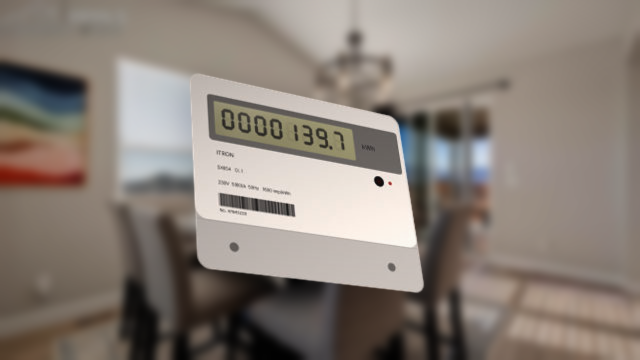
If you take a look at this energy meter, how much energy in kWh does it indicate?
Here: 139.7 kWh
